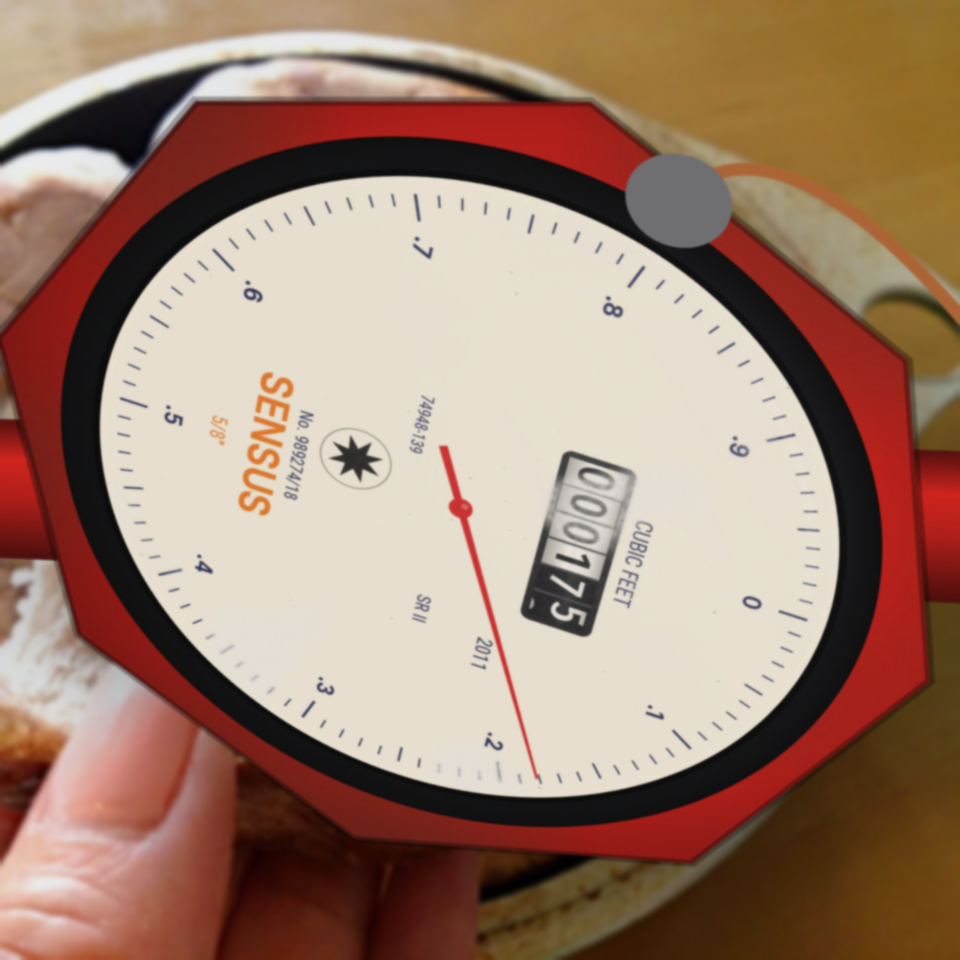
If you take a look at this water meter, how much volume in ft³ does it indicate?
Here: 175.18 ft³
